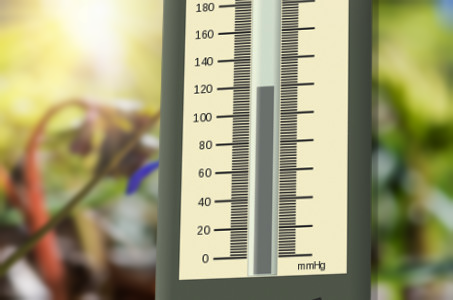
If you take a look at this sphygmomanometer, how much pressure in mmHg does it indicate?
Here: 120 mmHg
